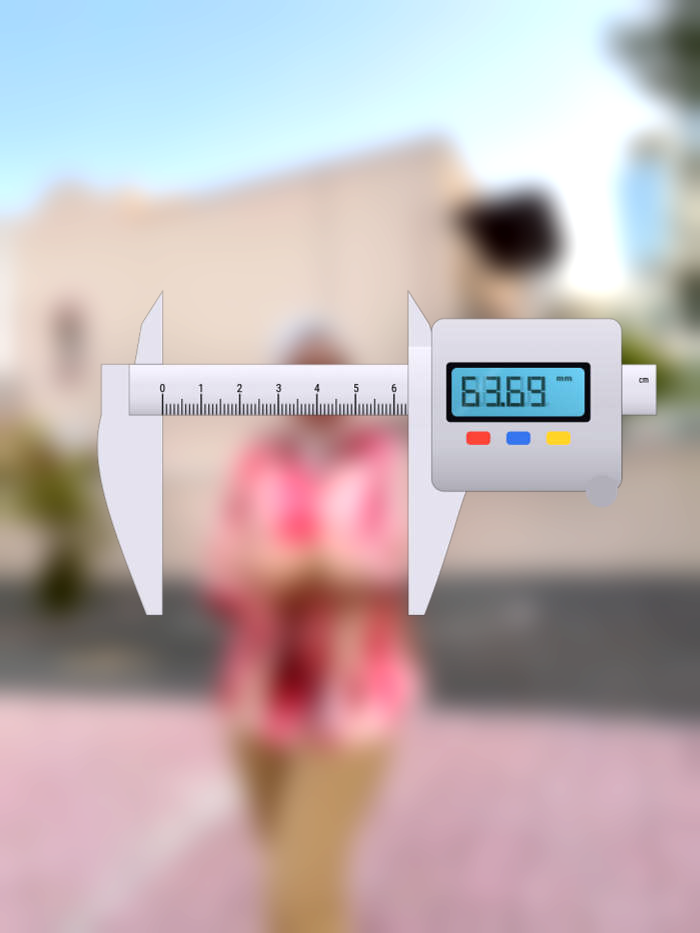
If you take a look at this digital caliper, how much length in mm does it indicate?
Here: 63.69 mm
